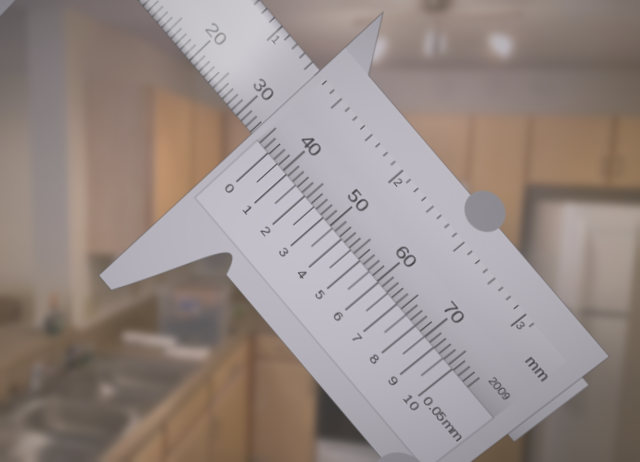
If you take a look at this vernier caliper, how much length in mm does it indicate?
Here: 36.8 mm
